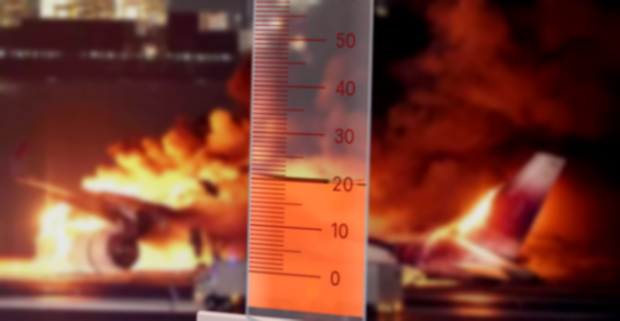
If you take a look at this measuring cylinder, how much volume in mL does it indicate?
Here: 20 mL
